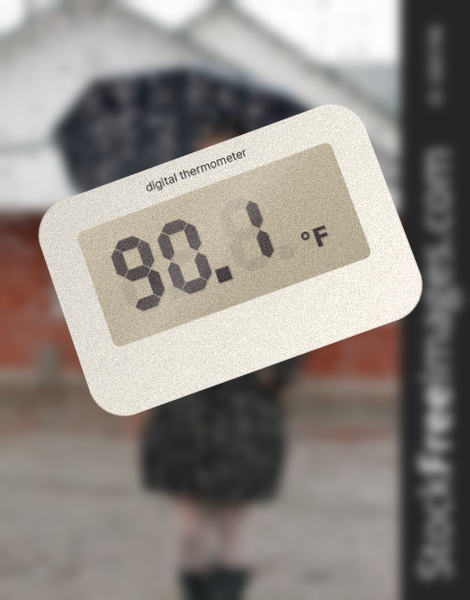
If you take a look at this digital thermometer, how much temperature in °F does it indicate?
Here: 90.1 °F
